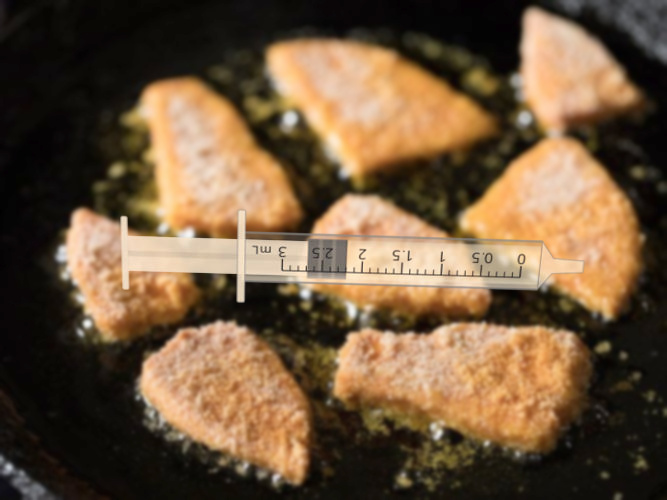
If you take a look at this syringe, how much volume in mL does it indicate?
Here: 2.2 mL
